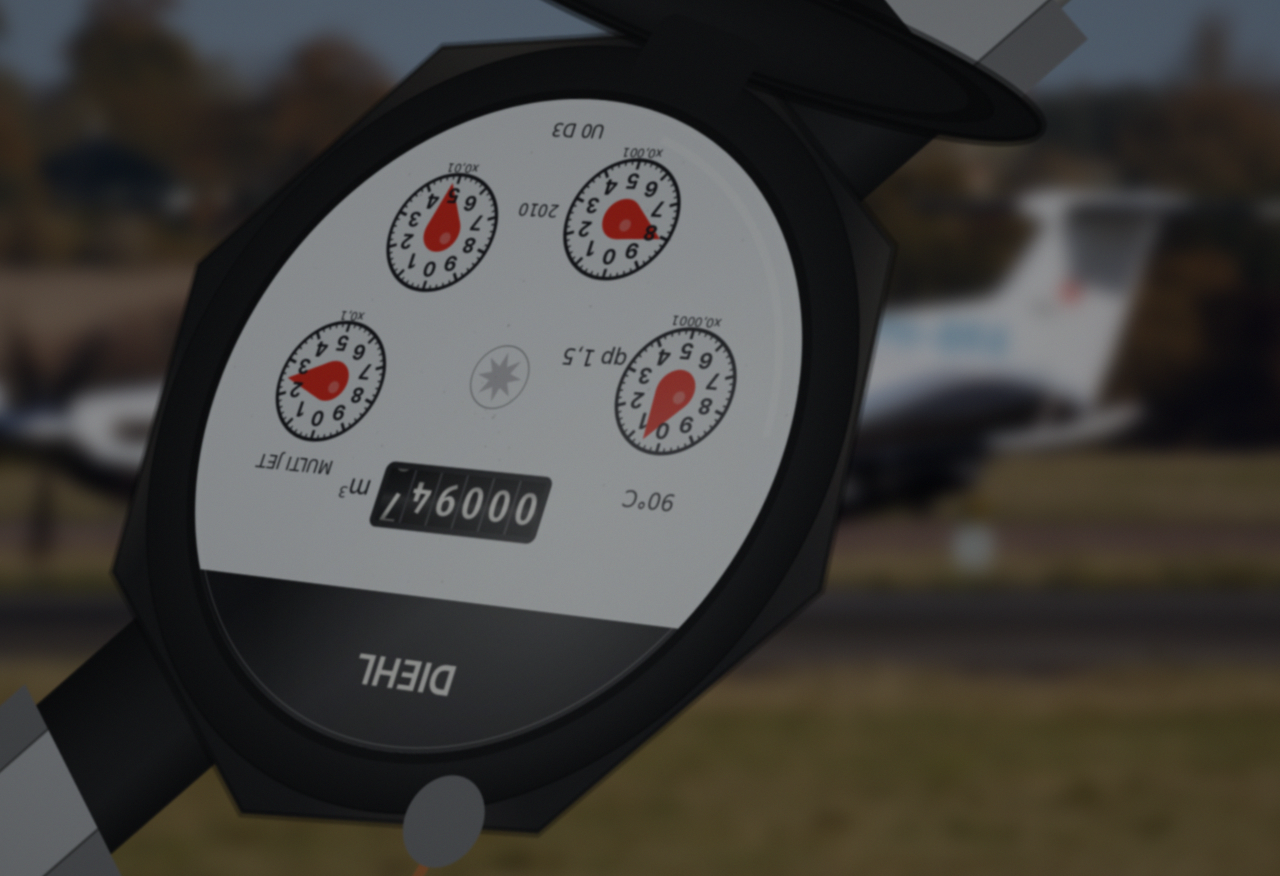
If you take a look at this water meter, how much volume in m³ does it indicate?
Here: 947.2480 m³
